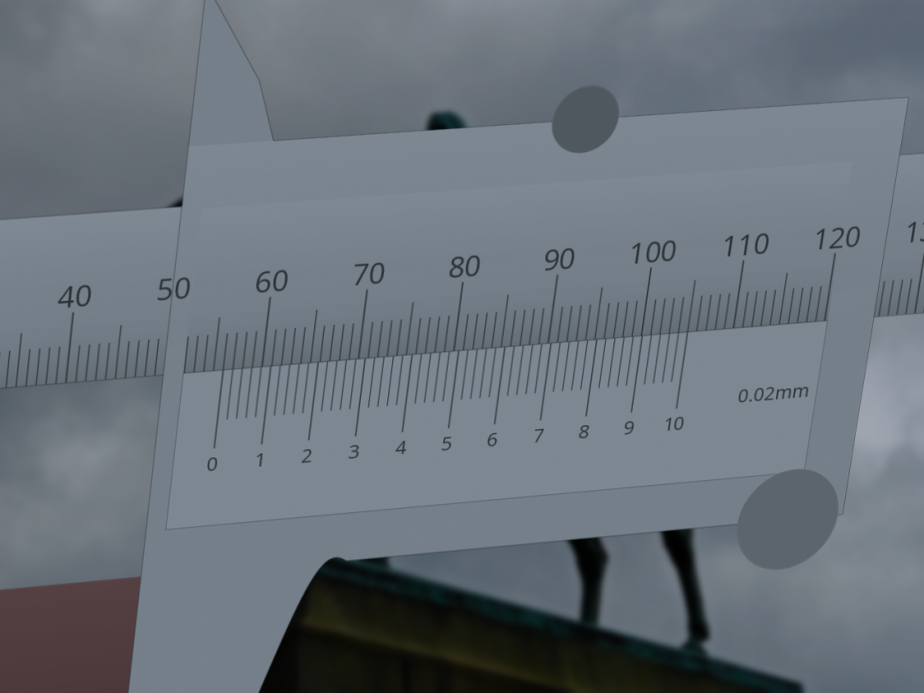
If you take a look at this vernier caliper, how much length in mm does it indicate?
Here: 56.0 mm
